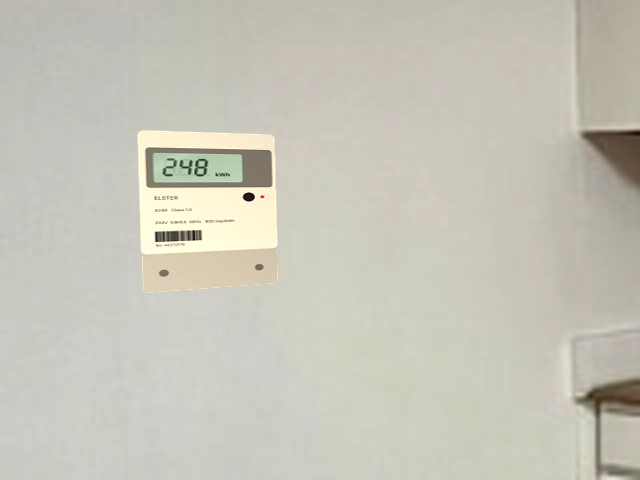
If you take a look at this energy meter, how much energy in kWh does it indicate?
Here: 248 kWh
